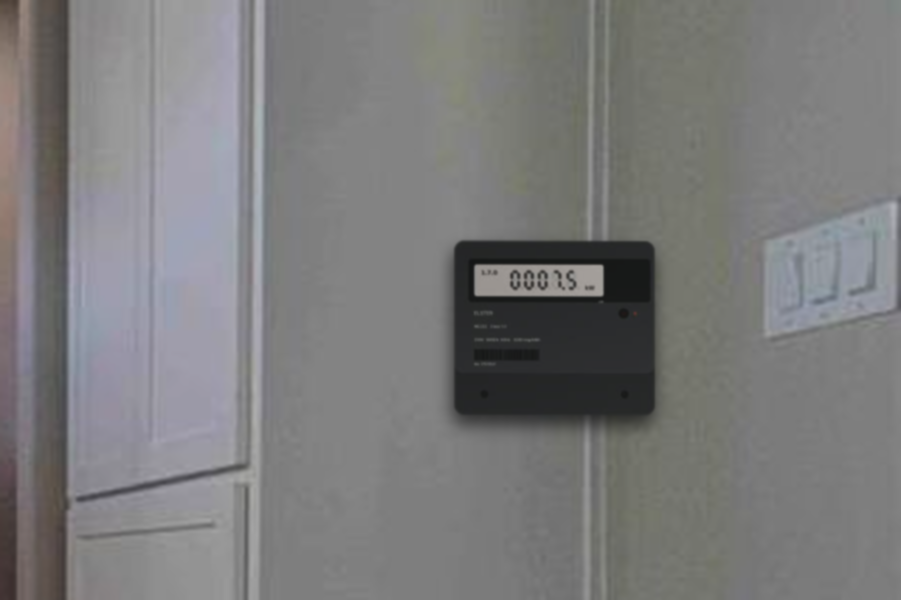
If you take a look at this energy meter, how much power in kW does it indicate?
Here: 7.5 kW
